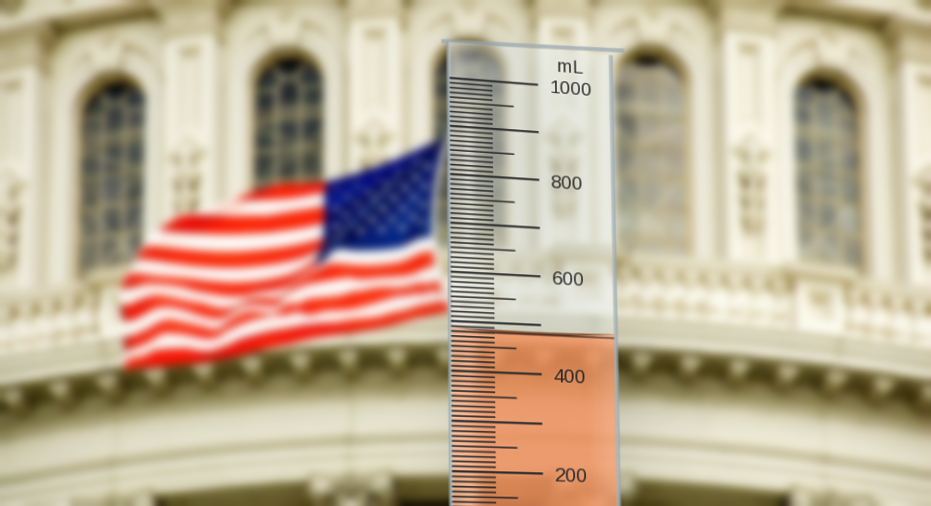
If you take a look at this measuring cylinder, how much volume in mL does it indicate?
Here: 480 mL
